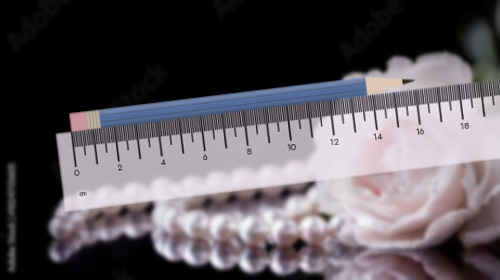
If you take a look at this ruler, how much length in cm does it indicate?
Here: 16 cm
